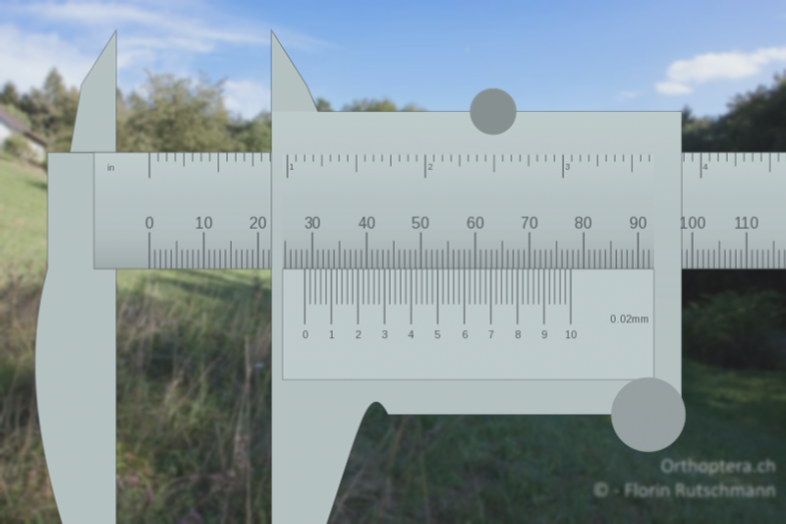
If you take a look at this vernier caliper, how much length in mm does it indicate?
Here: 28.6 mm
